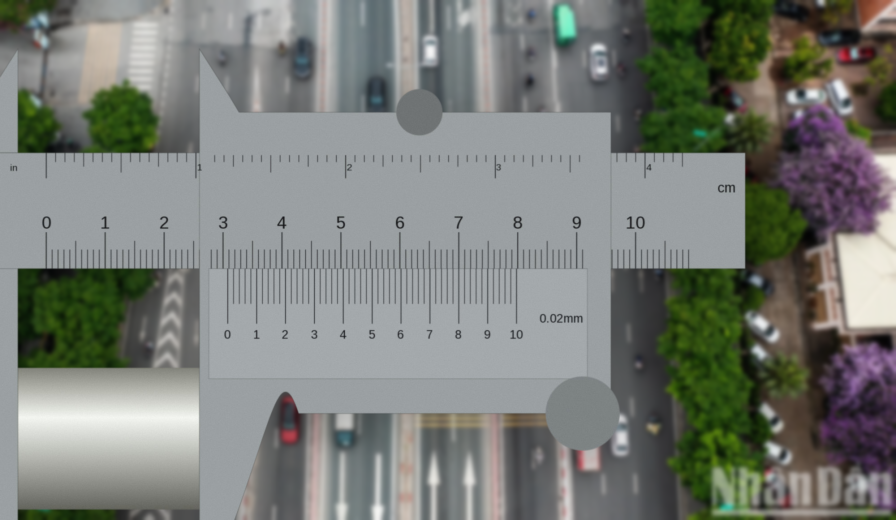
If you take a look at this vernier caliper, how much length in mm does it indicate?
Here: 30.8 mm
